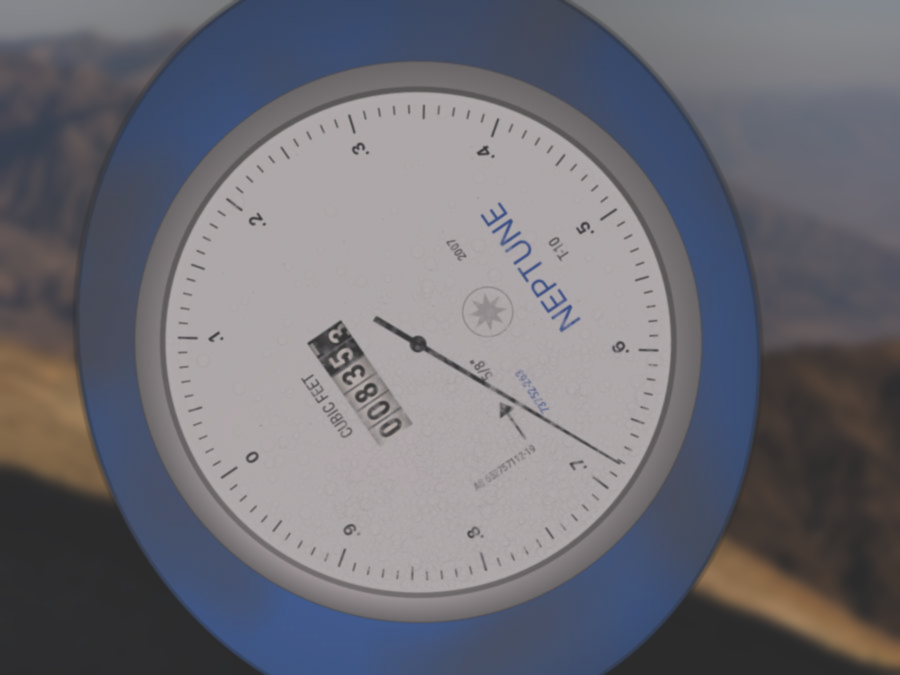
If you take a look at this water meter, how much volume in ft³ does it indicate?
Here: 8352.68 ft³
